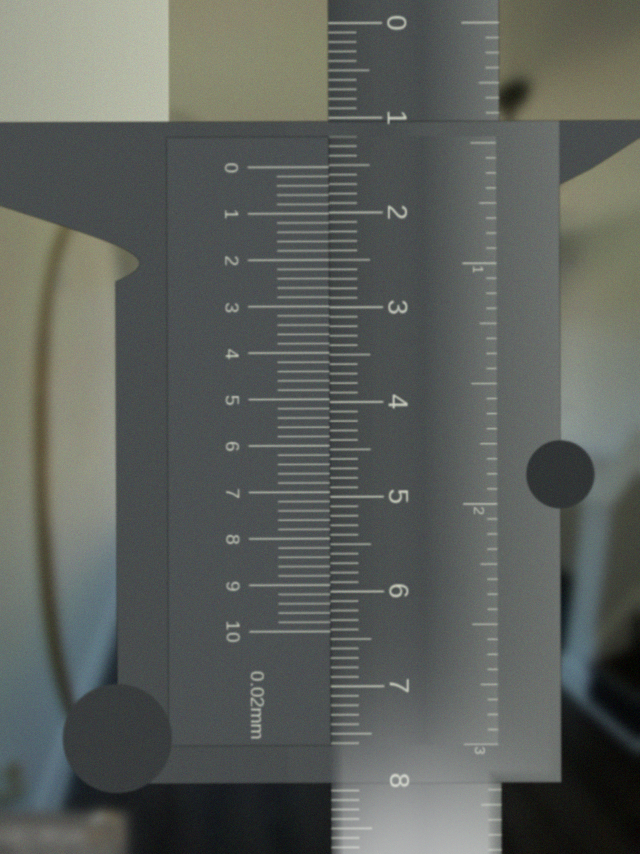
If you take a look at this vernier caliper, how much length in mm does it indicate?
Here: 15.2 mm
